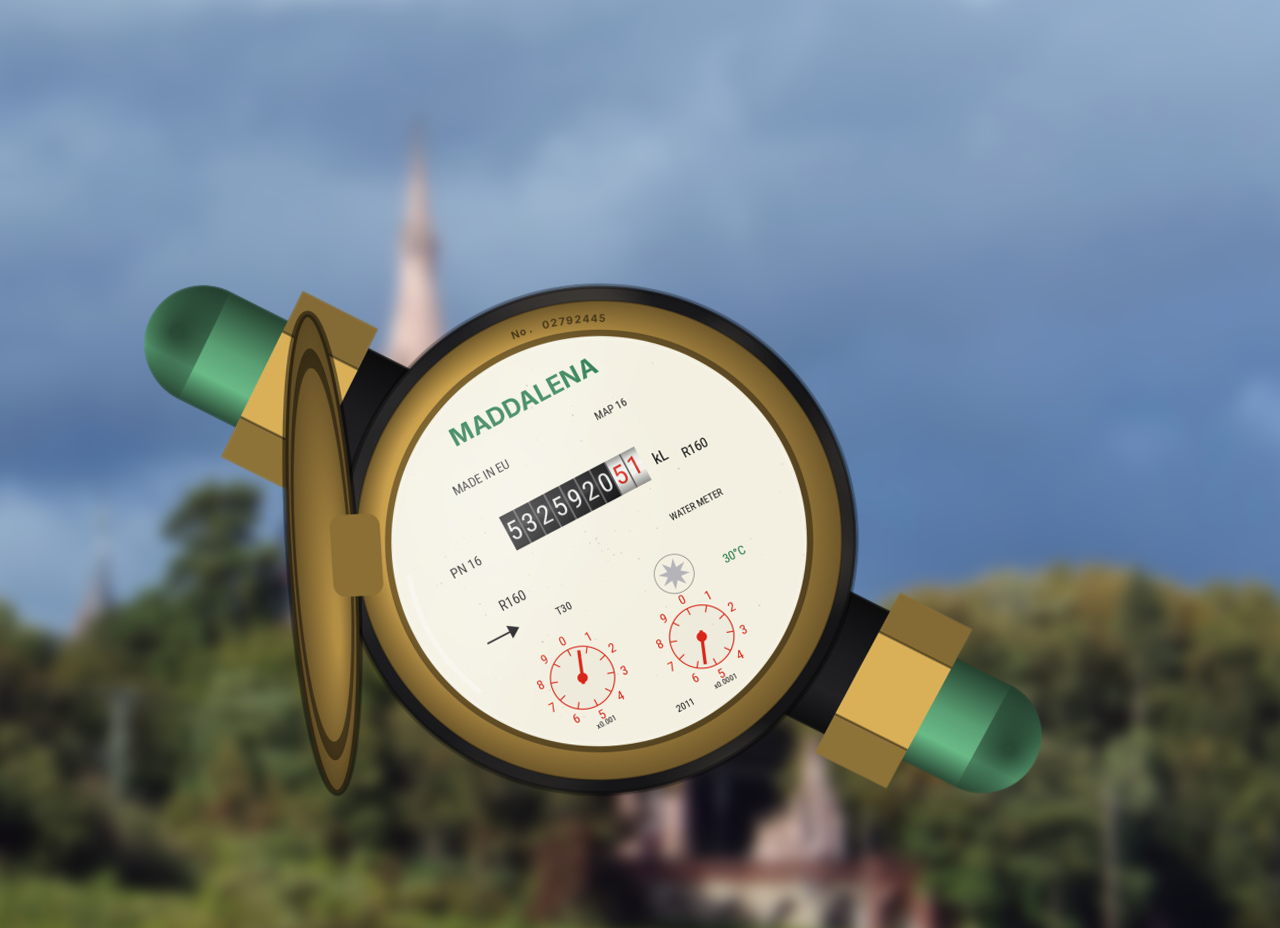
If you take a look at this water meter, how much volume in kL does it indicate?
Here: 5325920.5105 kL
